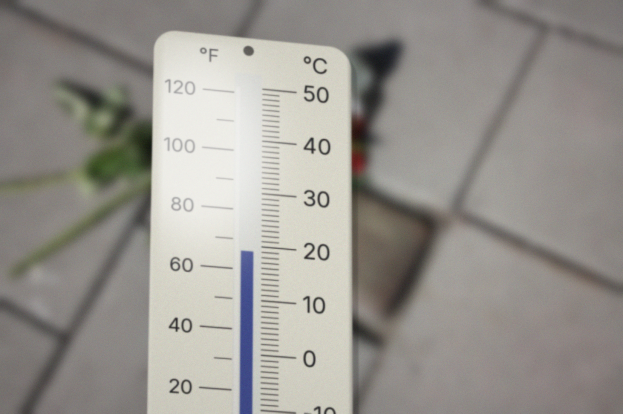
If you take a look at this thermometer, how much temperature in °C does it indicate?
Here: 19 °C
